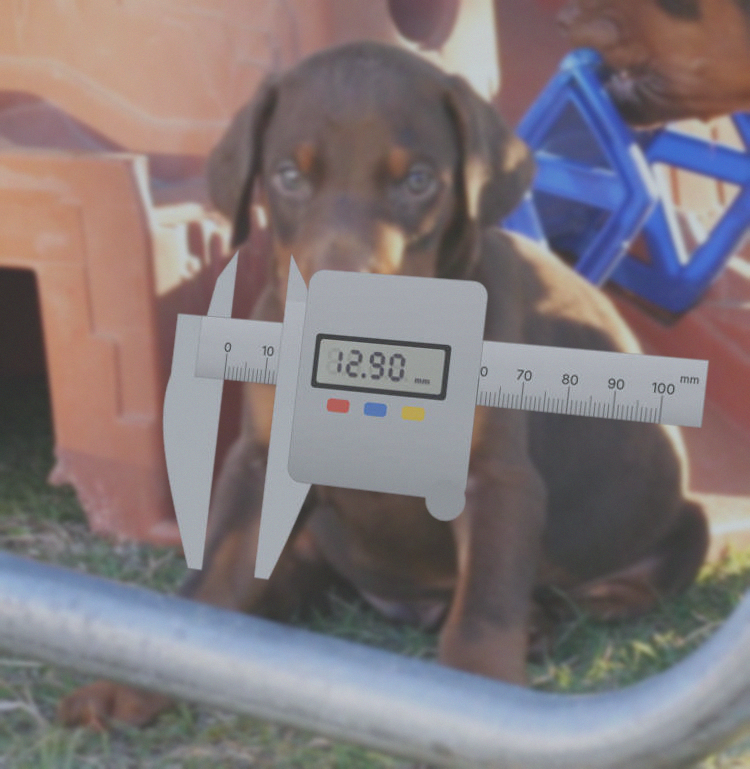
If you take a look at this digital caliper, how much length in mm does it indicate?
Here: 12.90 mm
